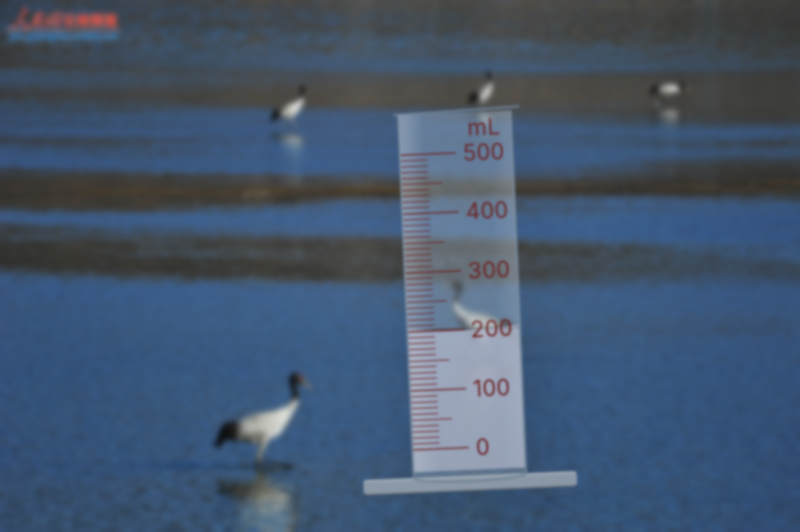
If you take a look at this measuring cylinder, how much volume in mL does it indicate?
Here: 200 mL
